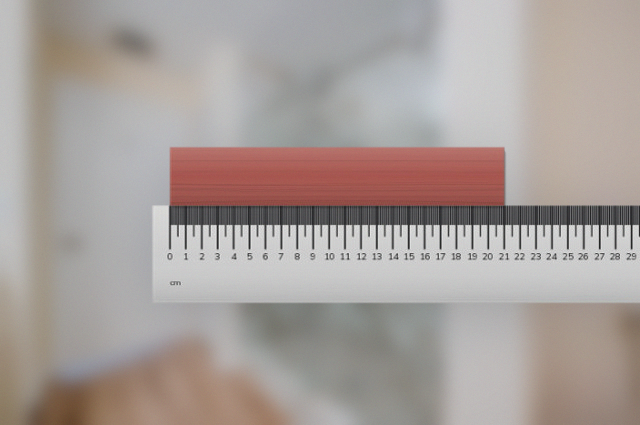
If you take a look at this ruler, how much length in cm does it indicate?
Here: 21 cm
